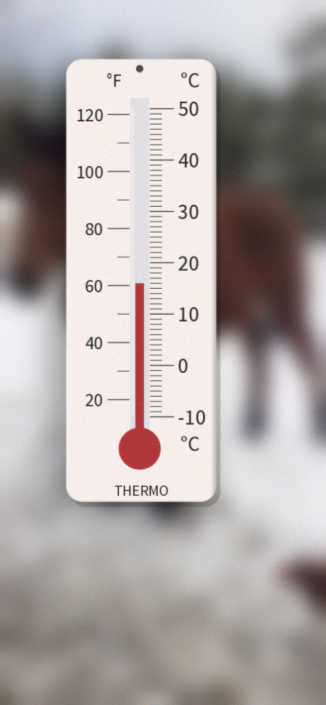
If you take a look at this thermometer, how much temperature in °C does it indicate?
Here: 16 °C
